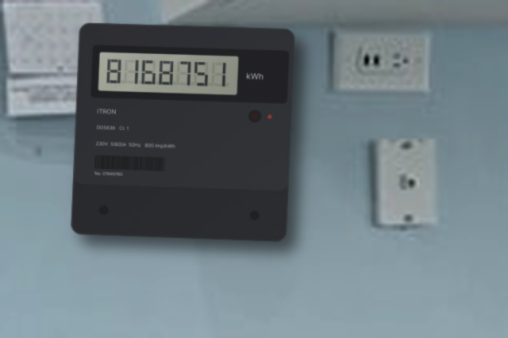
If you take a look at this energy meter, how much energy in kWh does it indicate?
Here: 8168751 kWh
